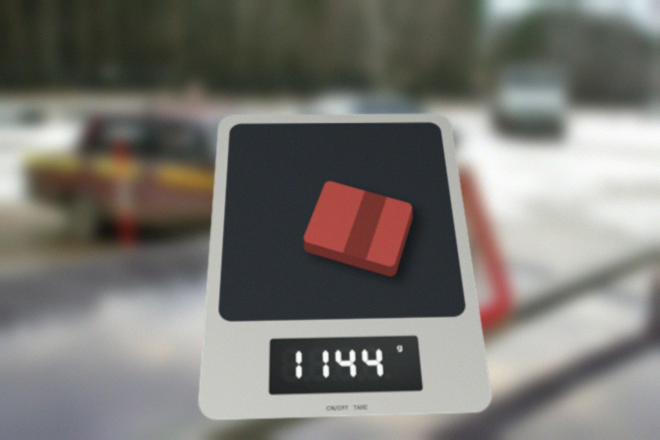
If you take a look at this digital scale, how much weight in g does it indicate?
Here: 1144 g
